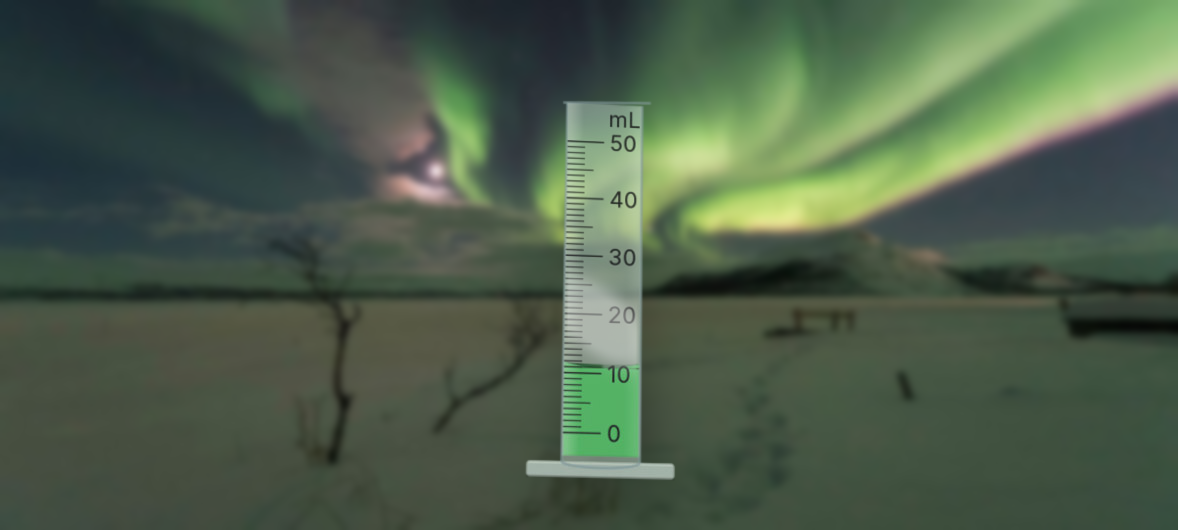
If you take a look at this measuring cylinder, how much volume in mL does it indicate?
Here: 11 mL
